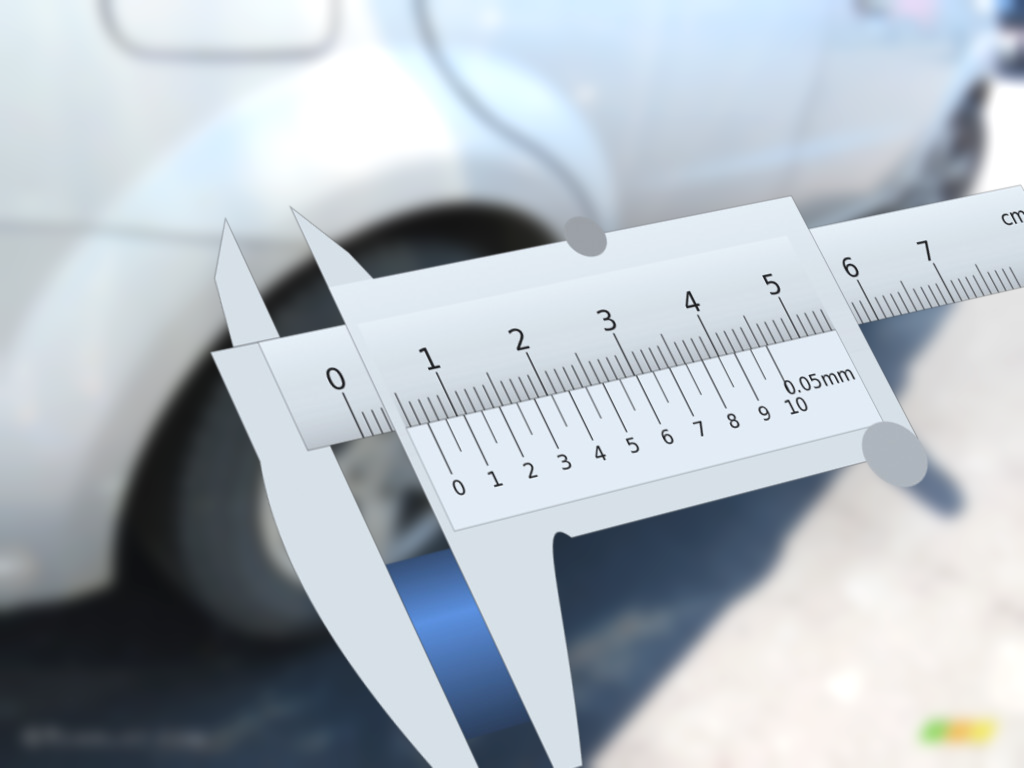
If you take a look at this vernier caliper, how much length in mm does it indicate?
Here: 6.8 mm
